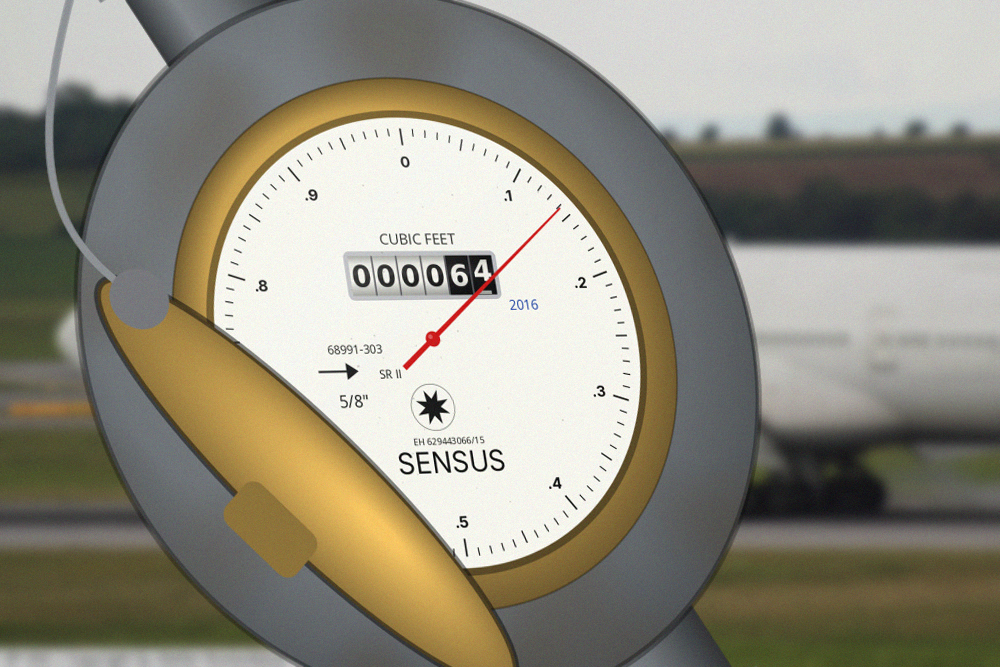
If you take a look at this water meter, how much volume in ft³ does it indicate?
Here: 64.14 ft³
